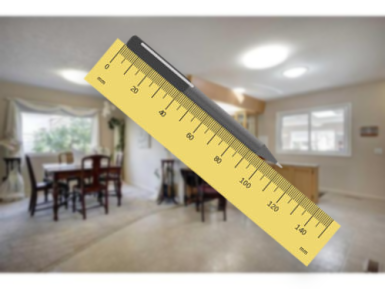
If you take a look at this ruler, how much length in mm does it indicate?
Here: 110 mm
